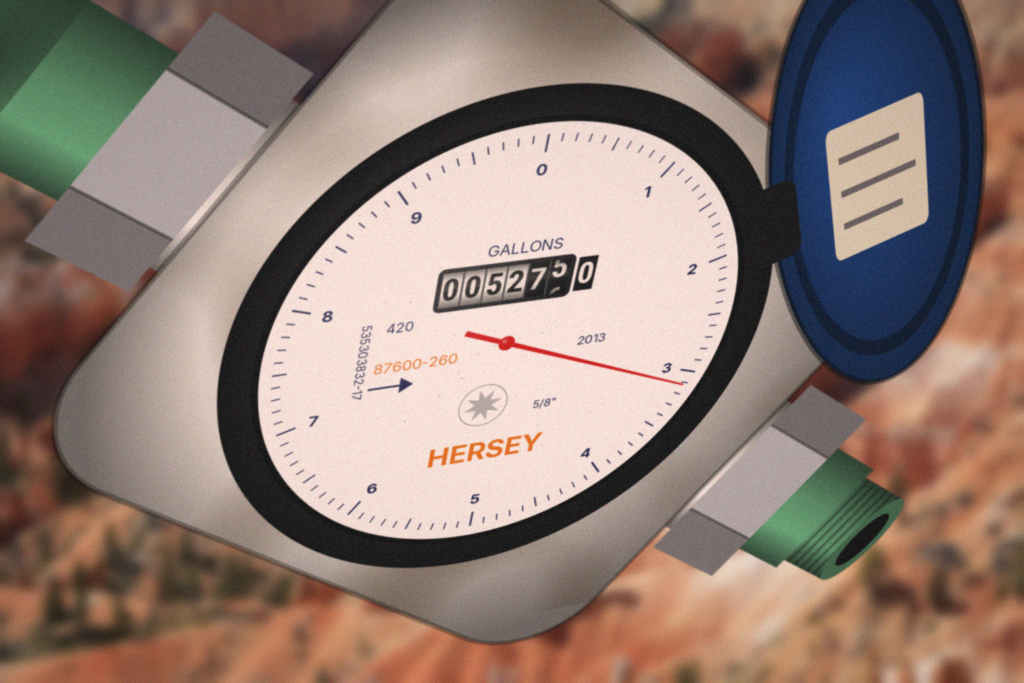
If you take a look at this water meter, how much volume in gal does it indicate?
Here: 52753.1 gal
